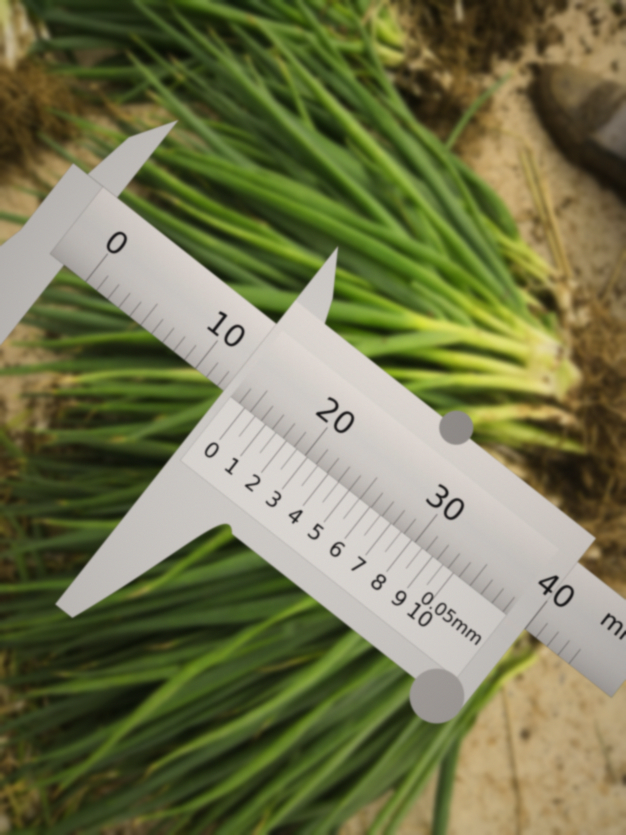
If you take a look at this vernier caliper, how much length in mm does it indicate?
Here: 14.5 mm
